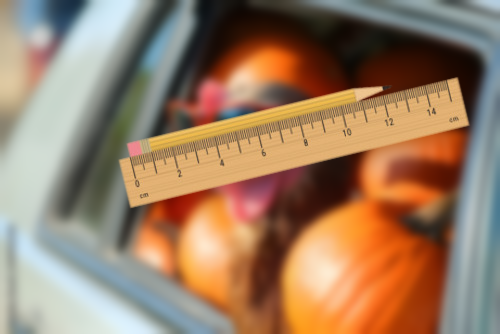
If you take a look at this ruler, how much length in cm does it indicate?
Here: 12.5 cm
